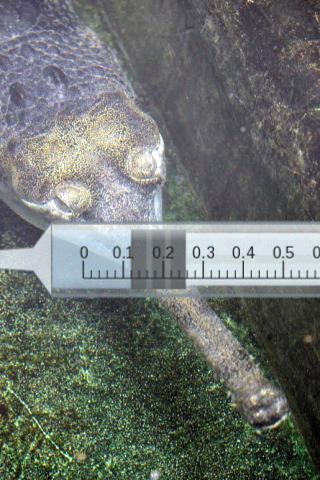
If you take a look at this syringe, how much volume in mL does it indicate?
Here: 0.12 mL
